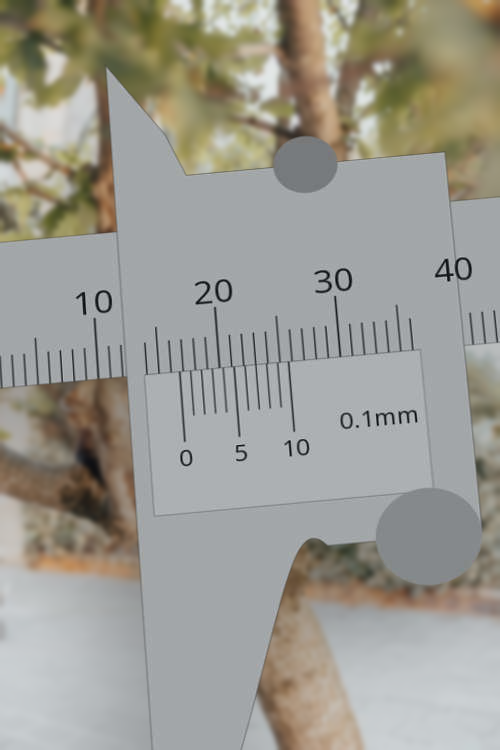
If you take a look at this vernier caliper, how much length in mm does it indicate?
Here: 16.7 mm
